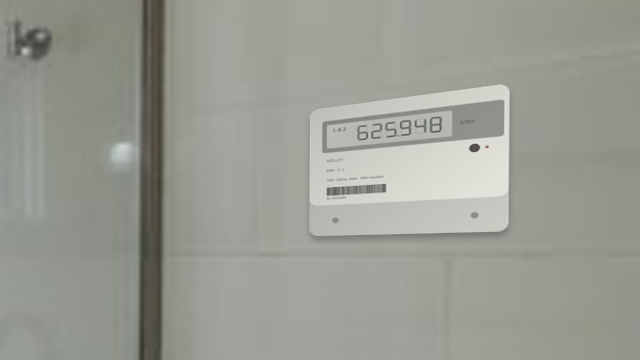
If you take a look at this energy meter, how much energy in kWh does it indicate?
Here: 625.948 kWh
